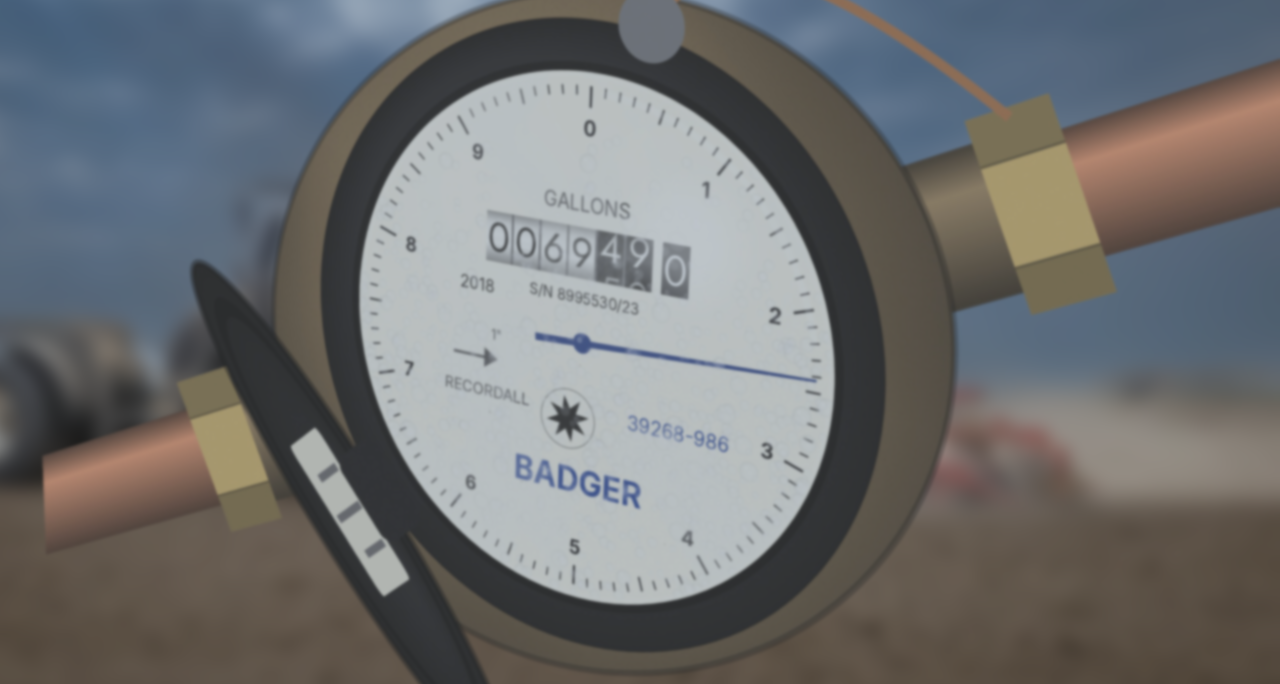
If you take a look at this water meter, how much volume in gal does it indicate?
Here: 69492.4 gal
